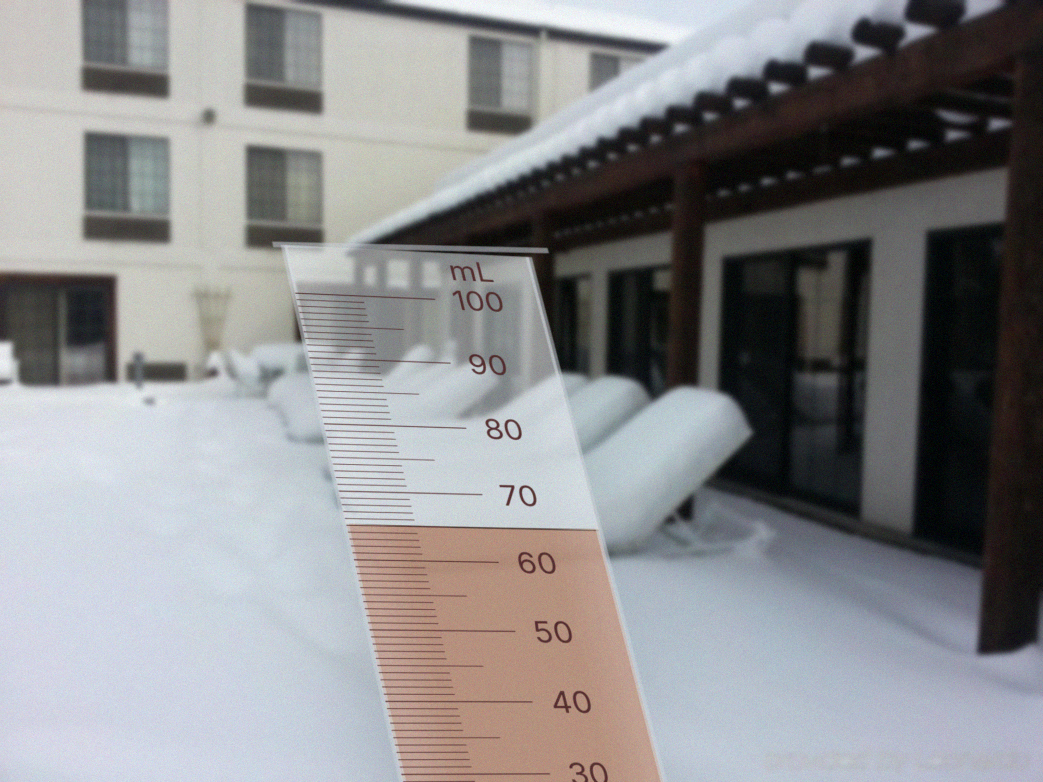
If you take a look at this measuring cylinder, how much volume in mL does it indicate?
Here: 65 mL
